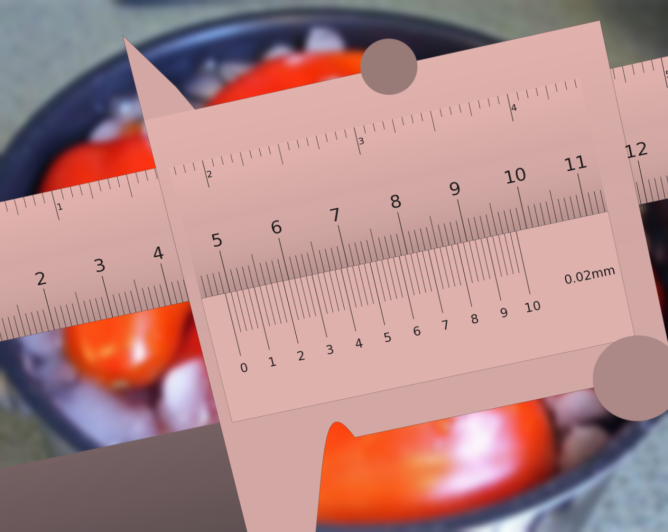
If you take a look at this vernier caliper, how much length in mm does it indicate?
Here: 49.2 mm
